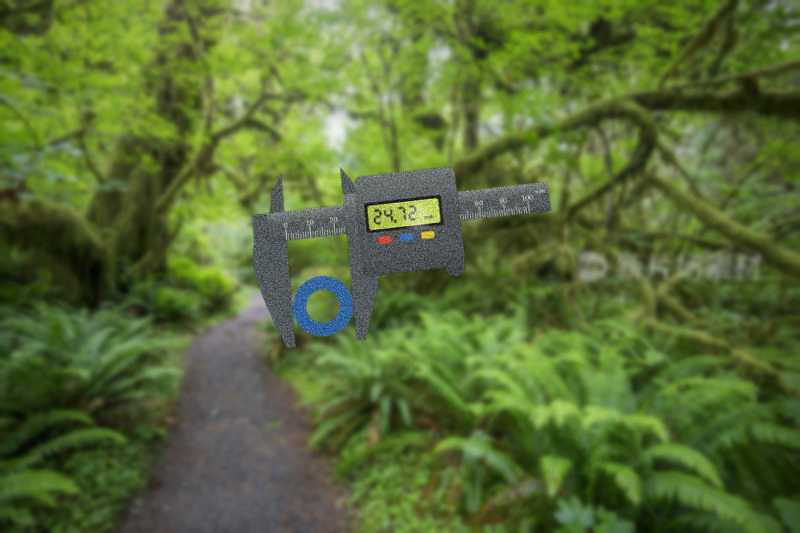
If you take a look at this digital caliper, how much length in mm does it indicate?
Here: 24.72 mm
